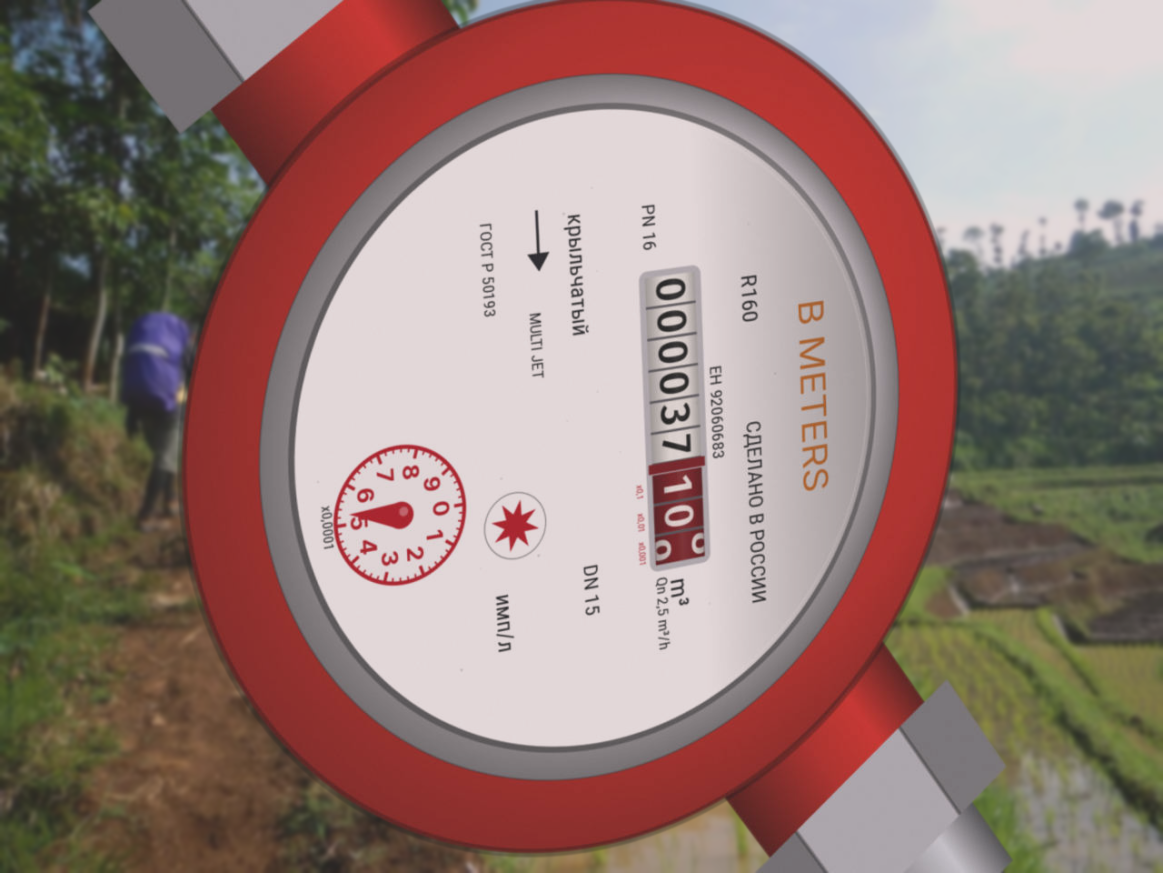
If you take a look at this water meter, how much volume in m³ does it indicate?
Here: 37.1085 m³
